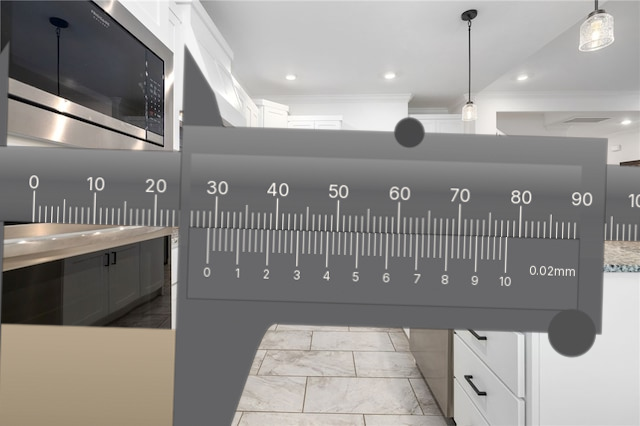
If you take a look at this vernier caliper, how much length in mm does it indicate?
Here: 28.8 mm
